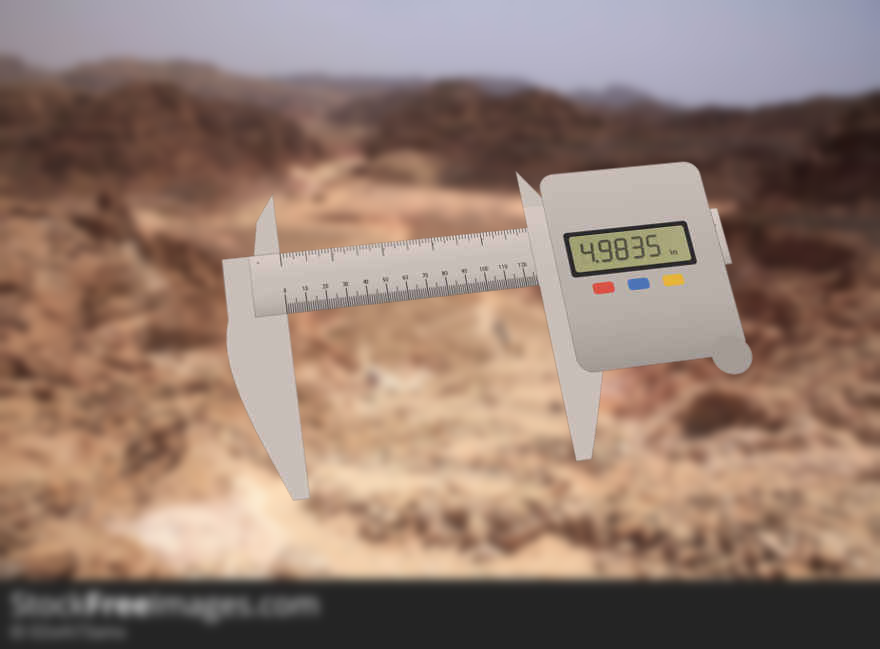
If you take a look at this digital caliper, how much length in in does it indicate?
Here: 4.9835 in
